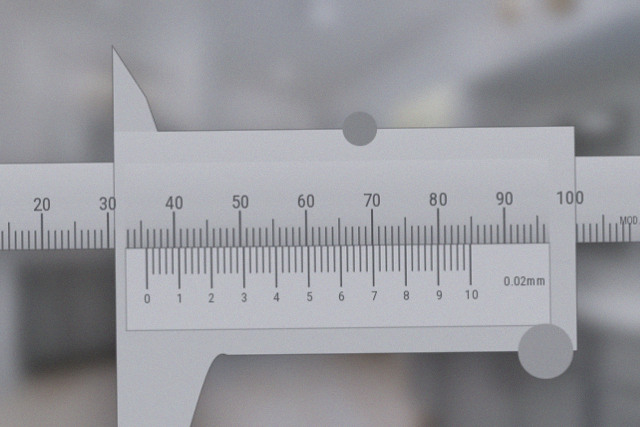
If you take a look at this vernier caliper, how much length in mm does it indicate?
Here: 35.8 mm
